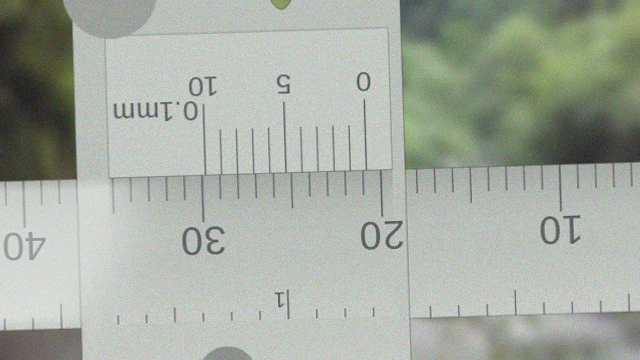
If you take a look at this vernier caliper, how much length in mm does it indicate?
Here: 20.8 mm
